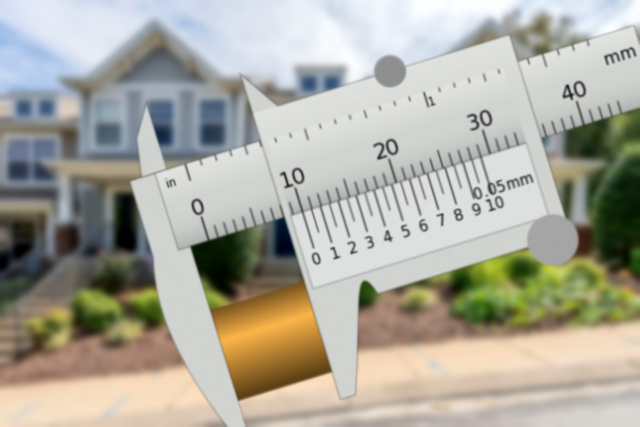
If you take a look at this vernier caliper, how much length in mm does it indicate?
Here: 10.0 mm
